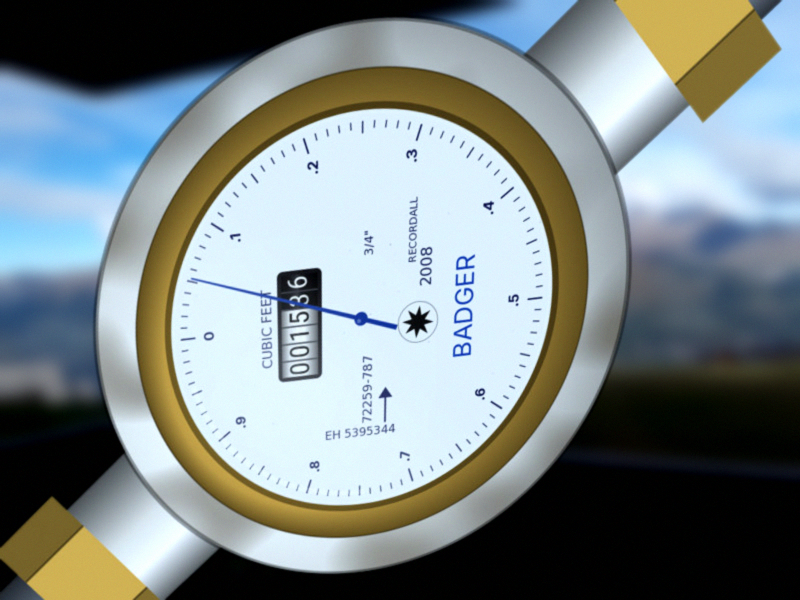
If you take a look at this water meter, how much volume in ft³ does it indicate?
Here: 1536.05 ft³
